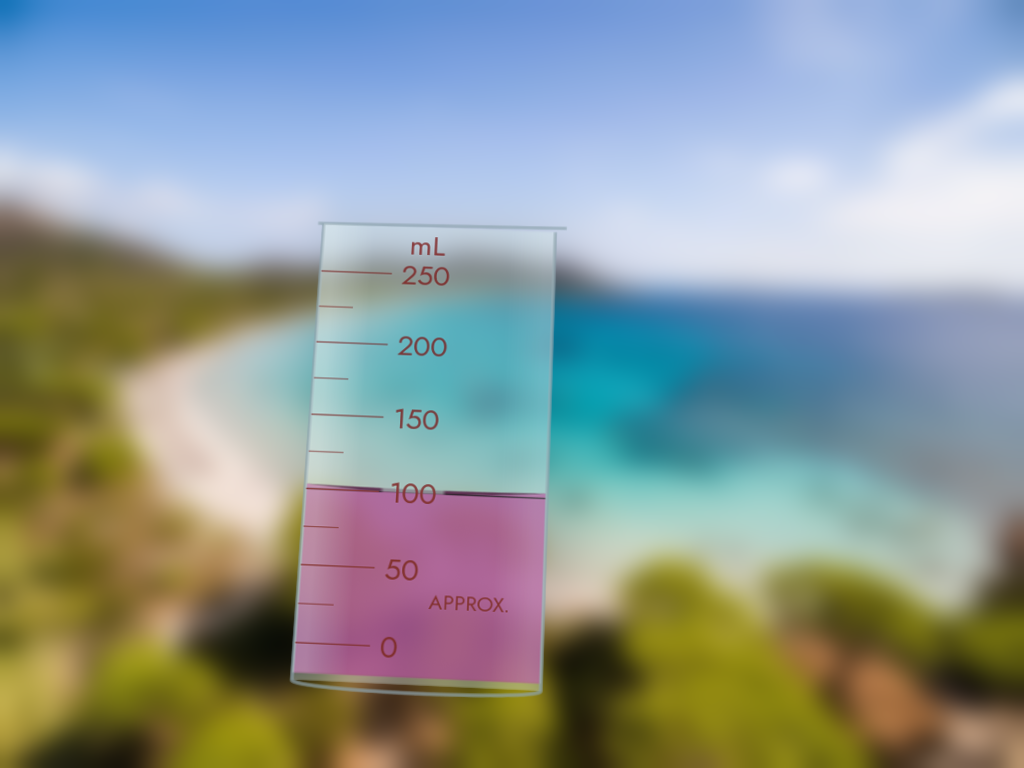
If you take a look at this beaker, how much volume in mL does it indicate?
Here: 100 mL
